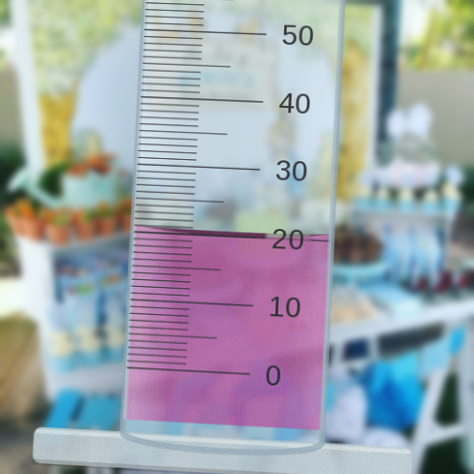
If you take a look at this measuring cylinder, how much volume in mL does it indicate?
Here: 20 mL
